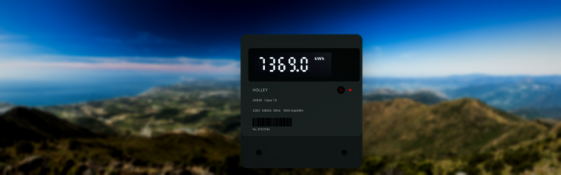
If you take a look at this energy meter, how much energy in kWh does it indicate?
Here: 7369.0 kWh
